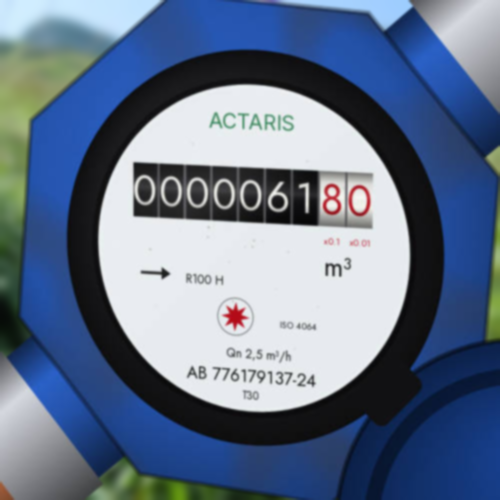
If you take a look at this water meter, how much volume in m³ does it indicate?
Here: 61.80 m³
